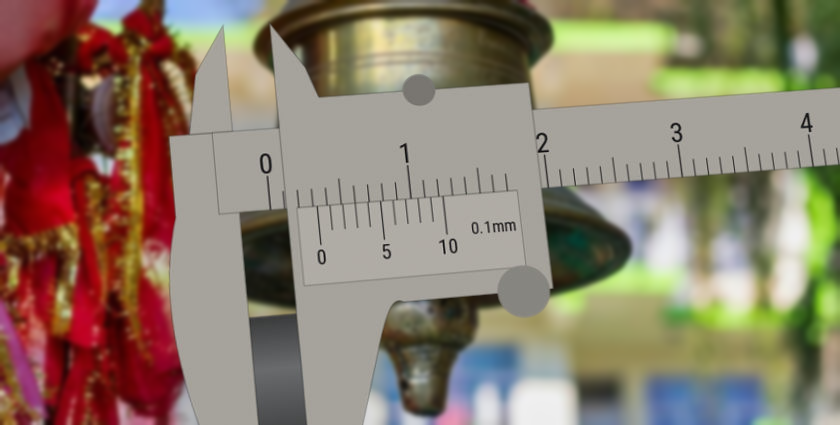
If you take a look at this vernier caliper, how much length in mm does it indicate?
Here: 3.3 mm
